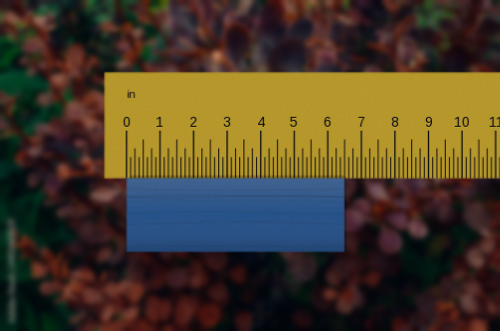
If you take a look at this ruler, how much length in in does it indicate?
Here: 6.5 in
